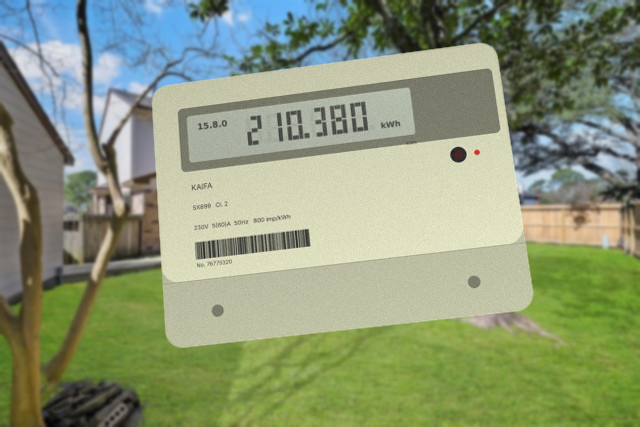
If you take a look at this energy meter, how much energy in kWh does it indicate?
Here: 210.380 kWh
